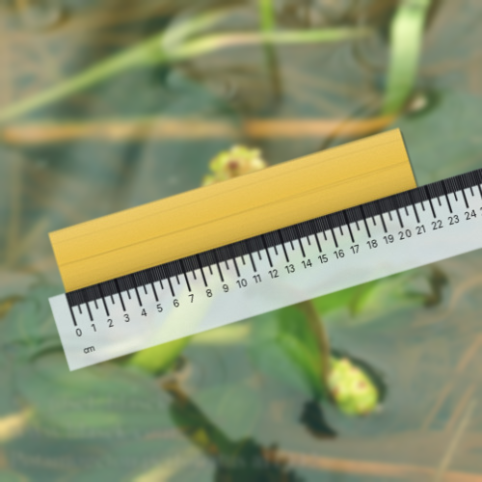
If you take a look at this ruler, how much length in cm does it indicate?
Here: 21.5 cm
